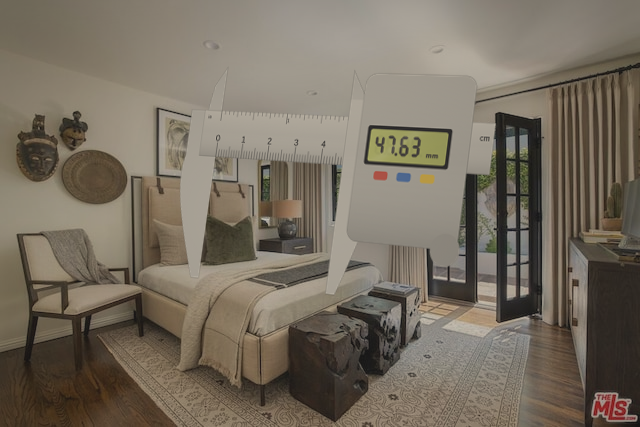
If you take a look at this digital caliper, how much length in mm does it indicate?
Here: 47.63 mm
